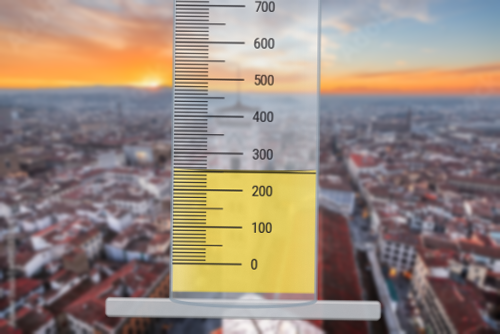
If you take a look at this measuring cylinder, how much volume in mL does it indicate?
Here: 250 mL
